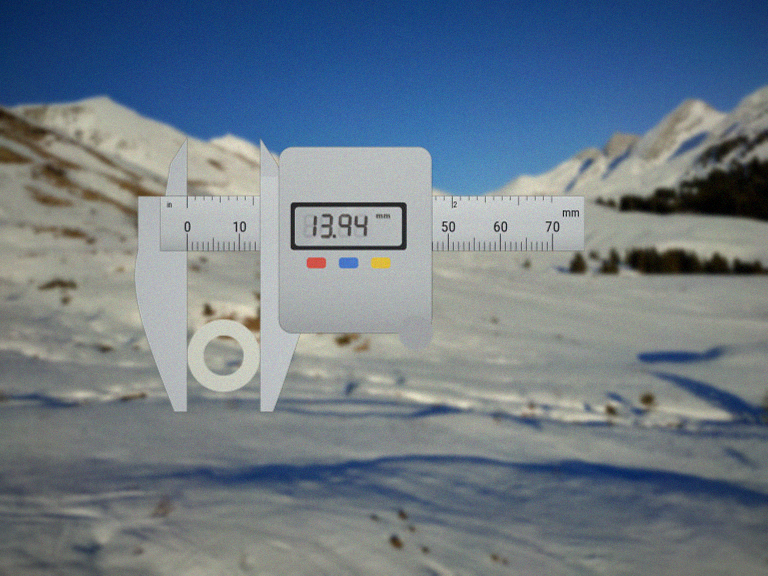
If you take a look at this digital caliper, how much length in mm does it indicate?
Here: 13.94 mm
